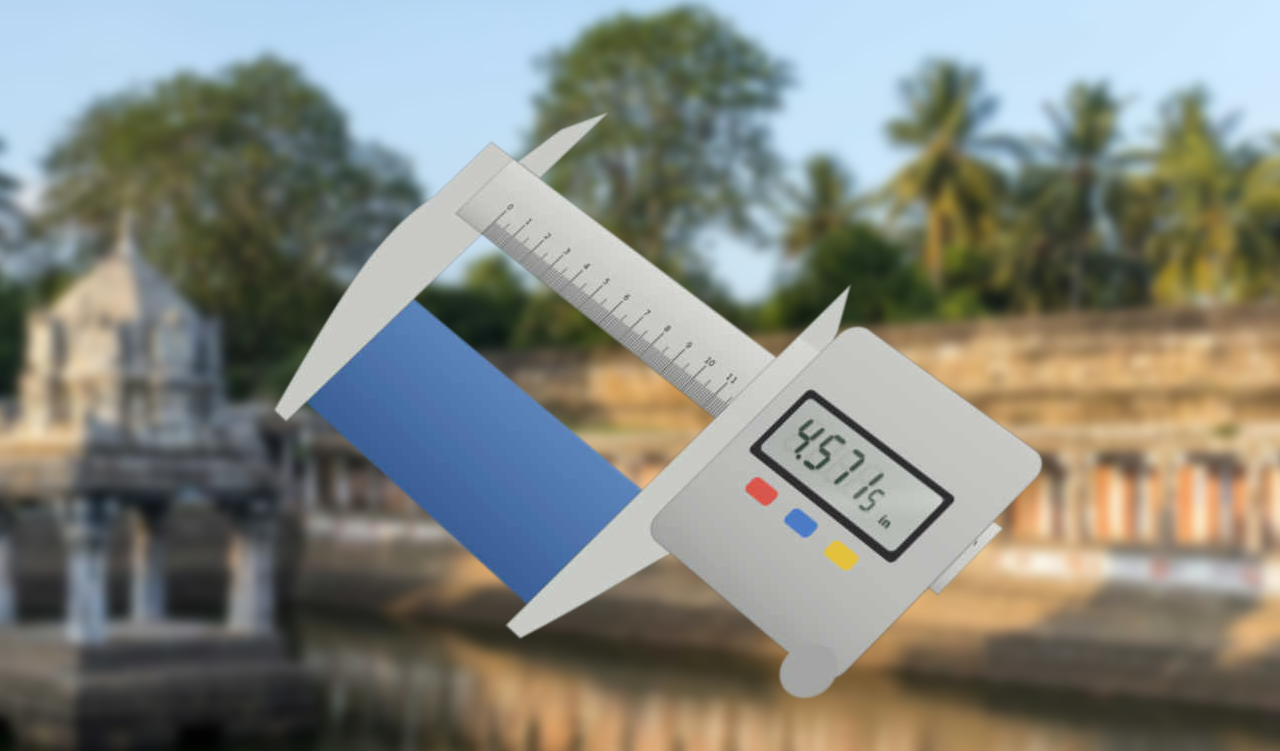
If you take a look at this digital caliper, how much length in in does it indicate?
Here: 4.5715 in
